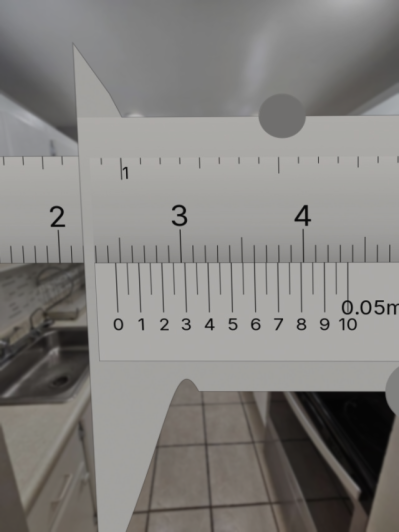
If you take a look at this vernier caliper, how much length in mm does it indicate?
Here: 24.6 mm
